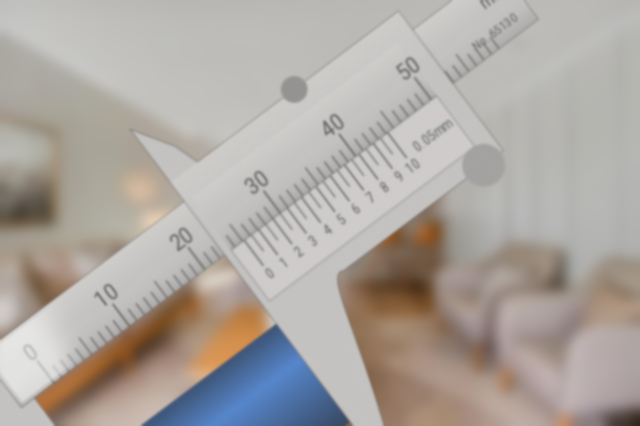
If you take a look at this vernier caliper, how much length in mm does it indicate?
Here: 25.2 mm
